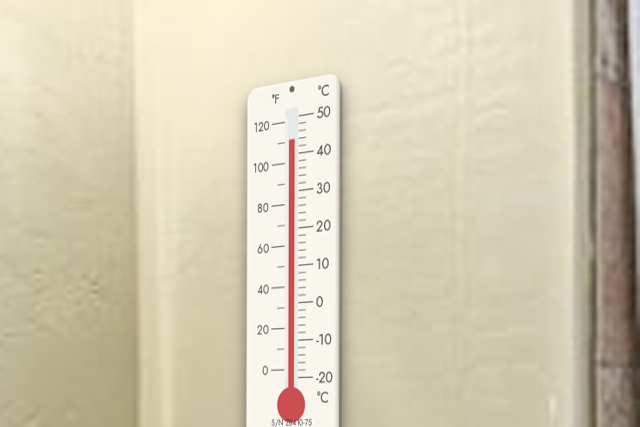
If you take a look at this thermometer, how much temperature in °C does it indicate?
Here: 44 °C
